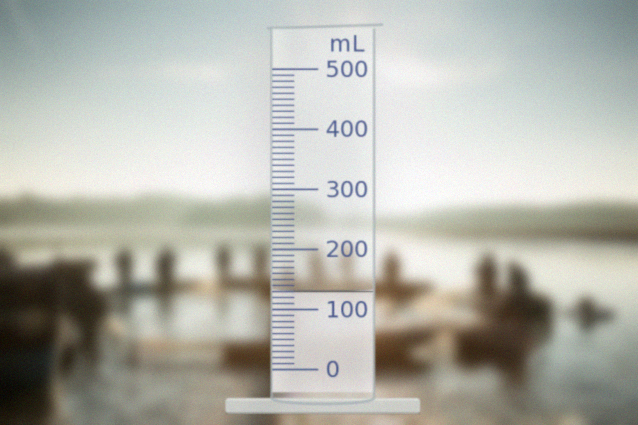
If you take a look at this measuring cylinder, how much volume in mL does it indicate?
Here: 130 mL
